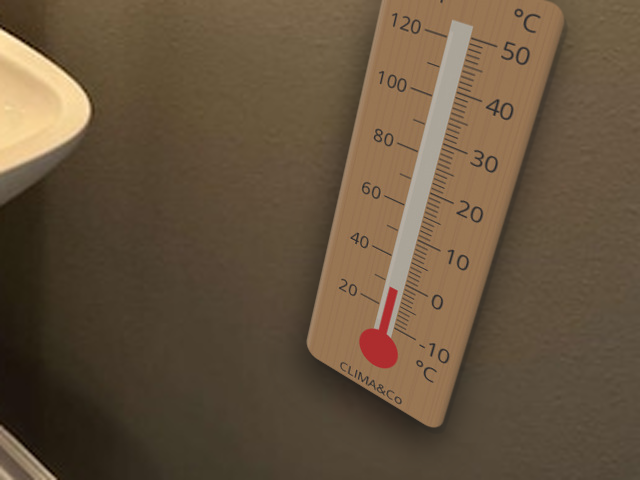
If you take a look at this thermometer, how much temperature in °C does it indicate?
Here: -2 °C
